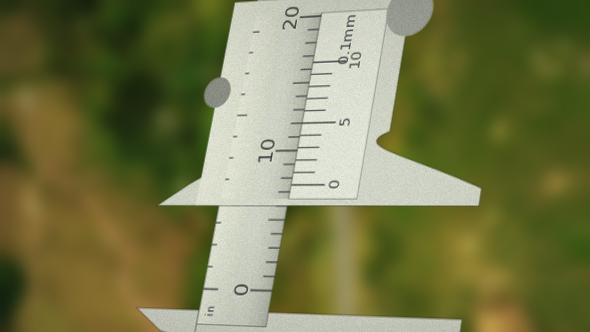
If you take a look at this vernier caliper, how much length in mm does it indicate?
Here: 7.5 mm
